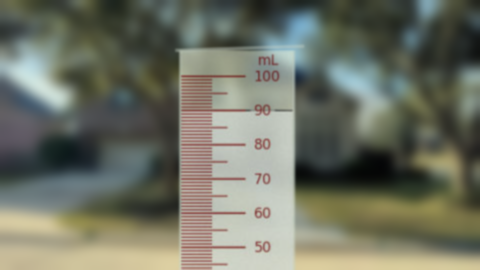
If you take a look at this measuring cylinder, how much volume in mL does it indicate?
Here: 90 mL
